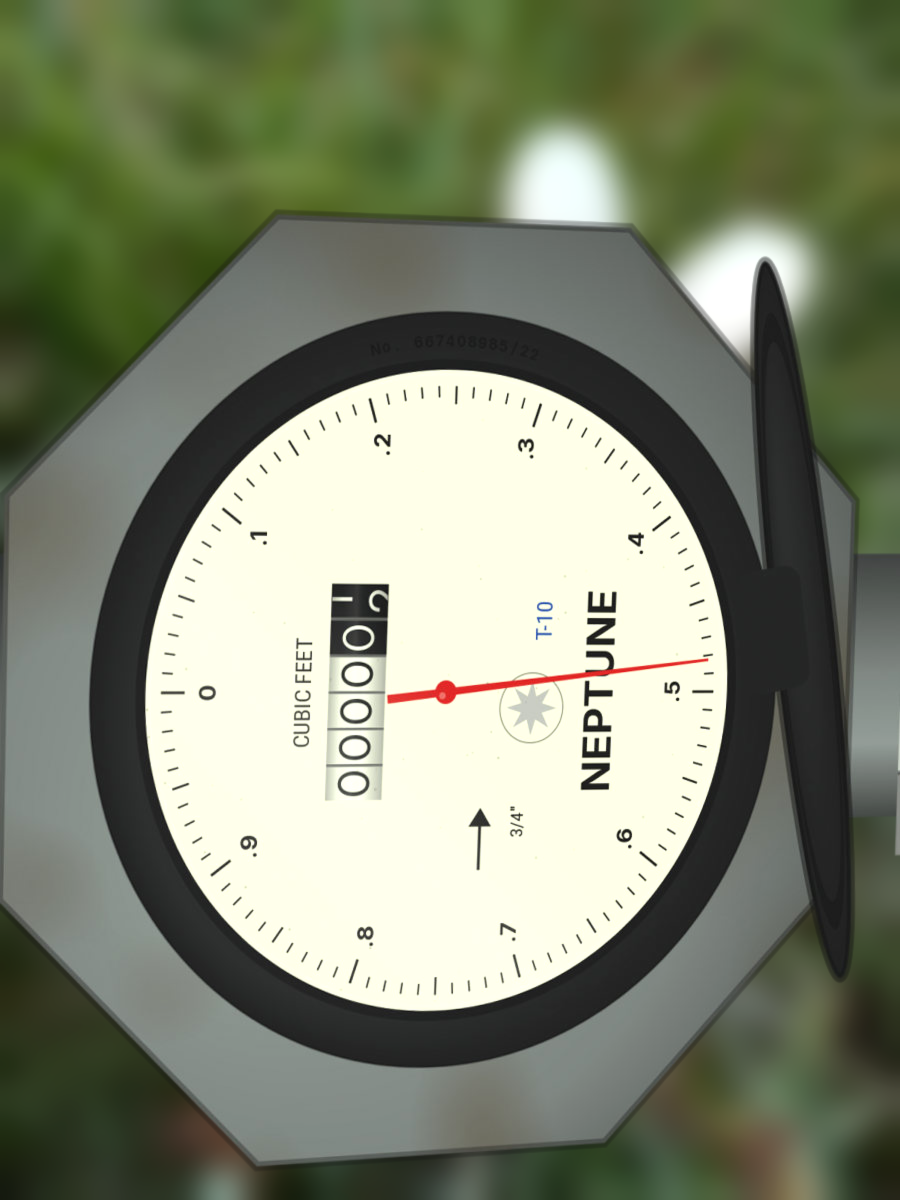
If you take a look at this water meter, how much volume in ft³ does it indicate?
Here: 1.48 ft³
